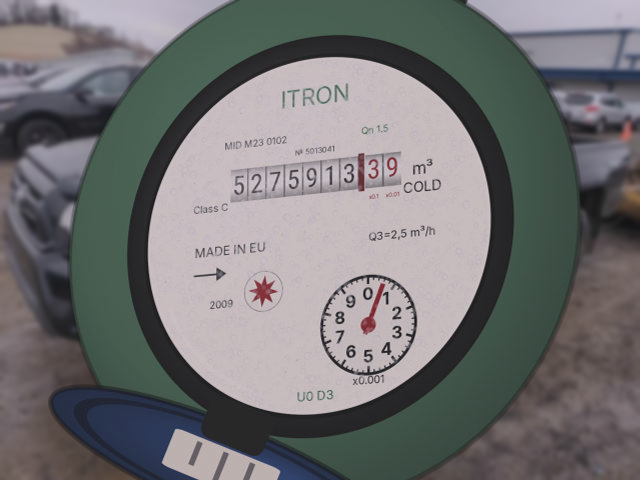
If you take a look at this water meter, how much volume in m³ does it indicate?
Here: 5275913.390 m³
